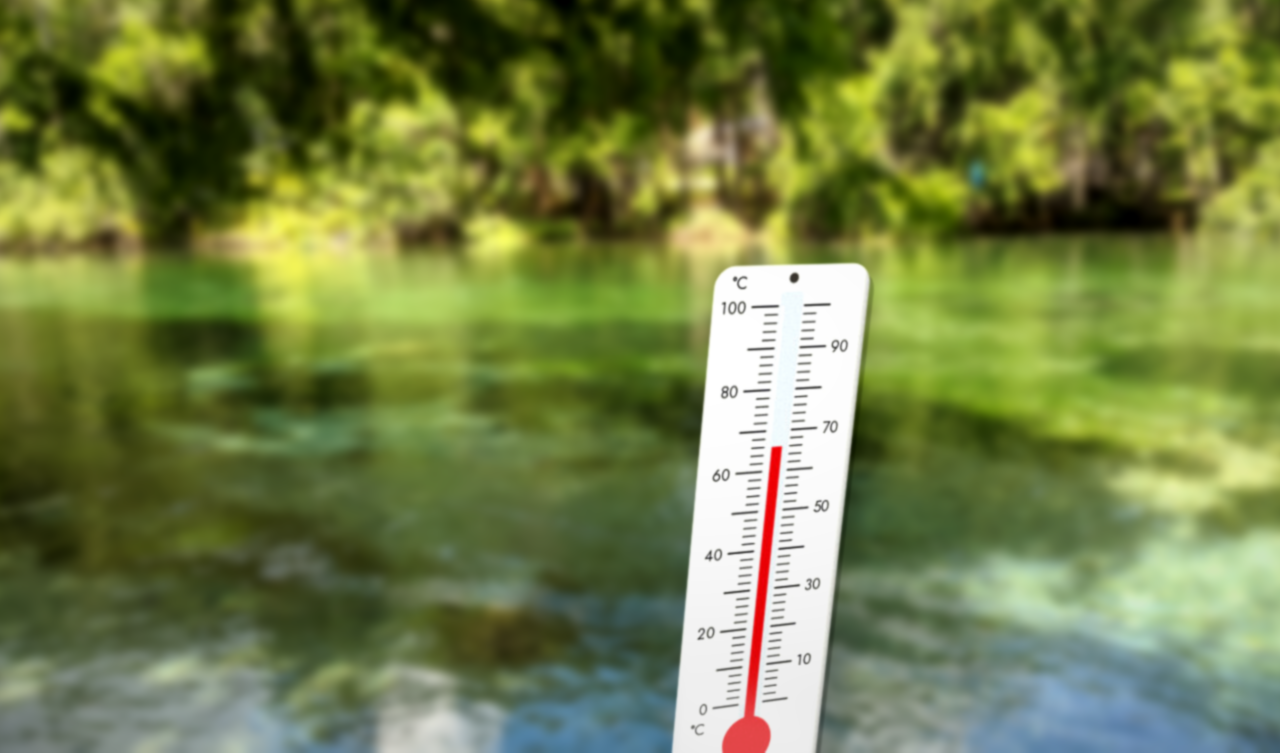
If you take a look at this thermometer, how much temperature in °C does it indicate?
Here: 66 °C
